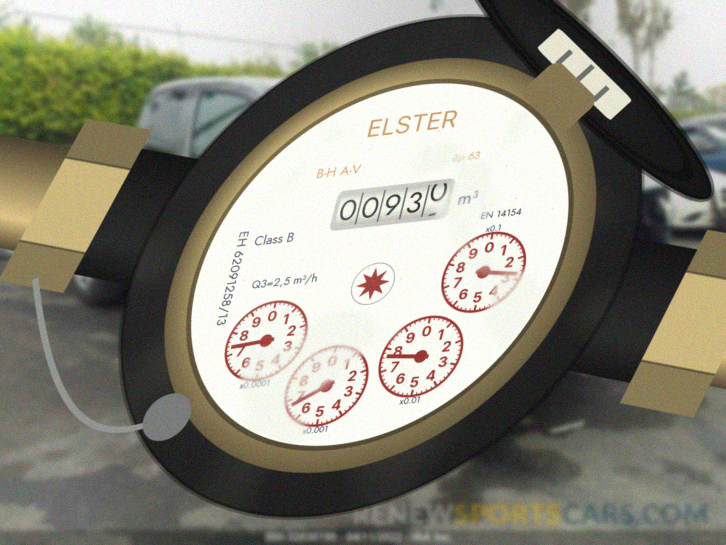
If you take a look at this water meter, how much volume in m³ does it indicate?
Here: 930.2767 m³
